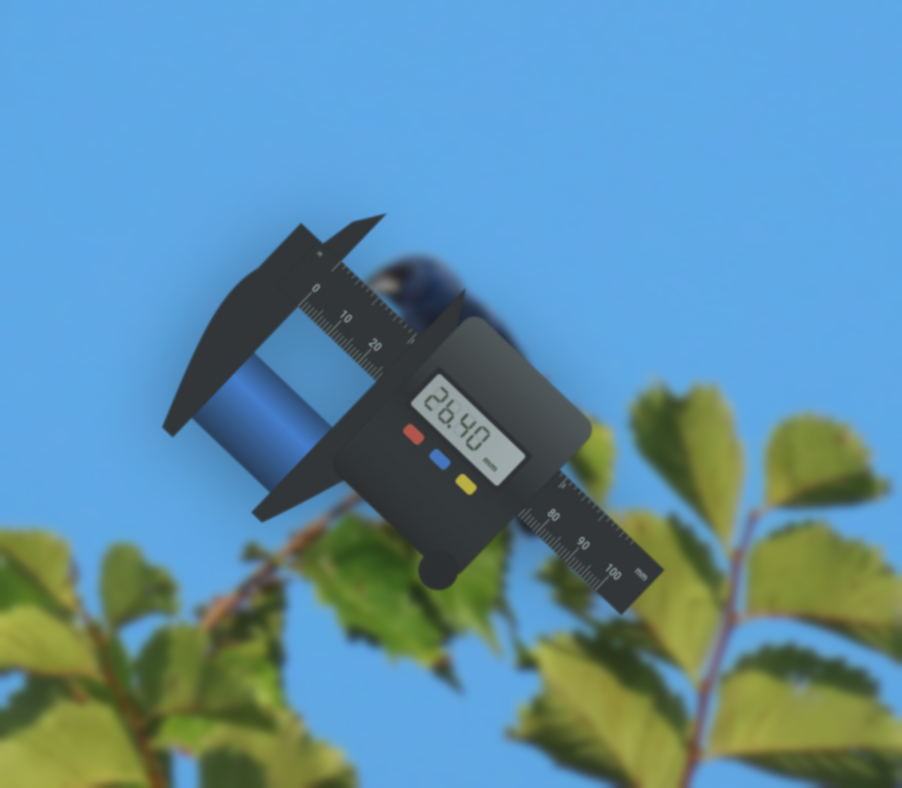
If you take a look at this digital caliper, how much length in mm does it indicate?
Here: 26.40 mm
